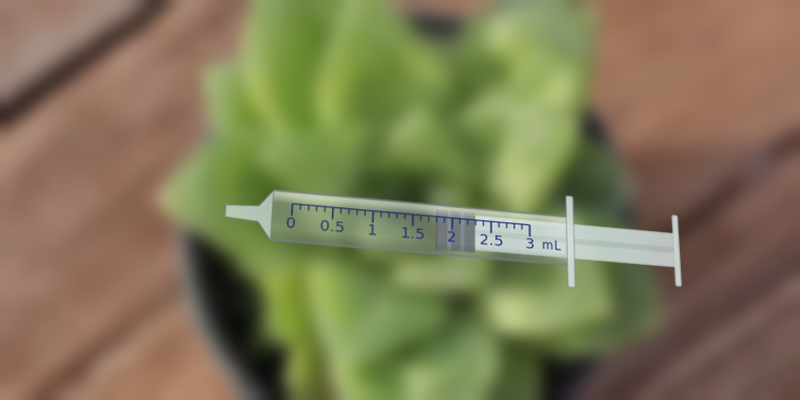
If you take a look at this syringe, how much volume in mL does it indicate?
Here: 1.8 mL
